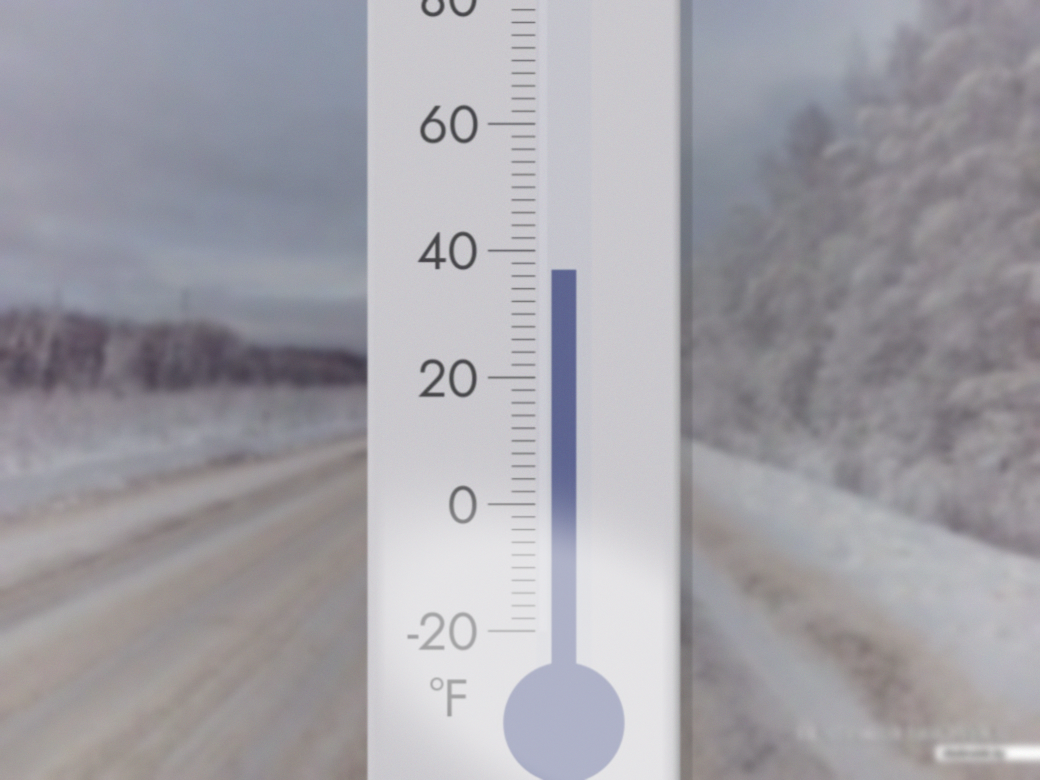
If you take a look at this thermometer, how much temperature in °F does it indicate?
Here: 37 °F
